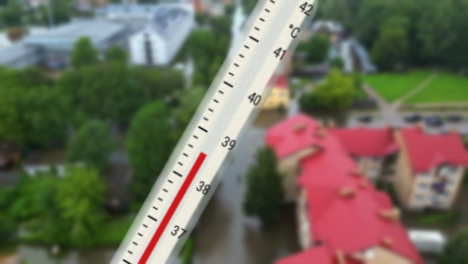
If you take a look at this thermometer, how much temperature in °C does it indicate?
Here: 38.6 °C
